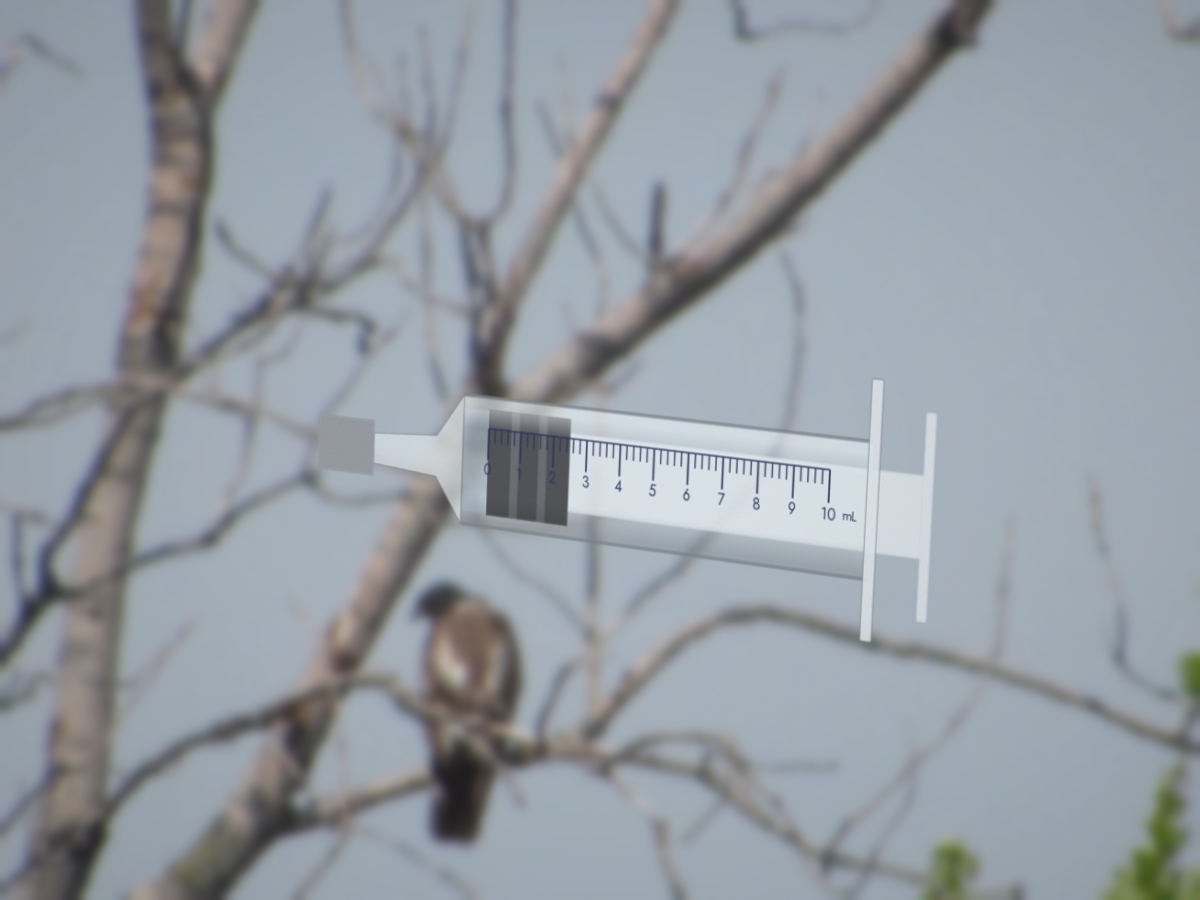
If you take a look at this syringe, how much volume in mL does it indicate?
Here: 0 mL
